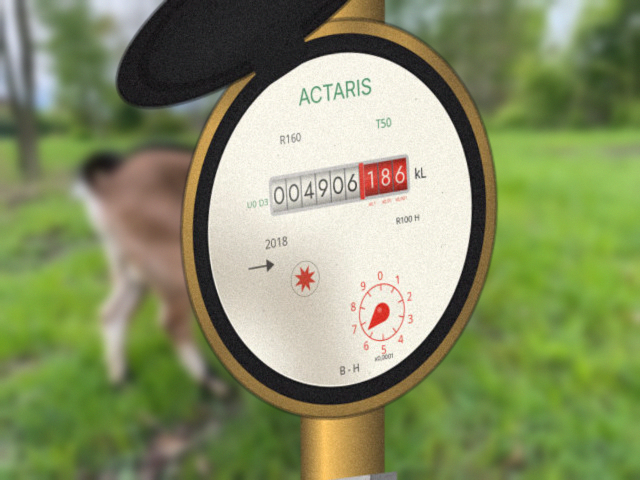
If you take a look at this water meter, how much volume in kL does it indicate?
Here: 4906.1866 kL
